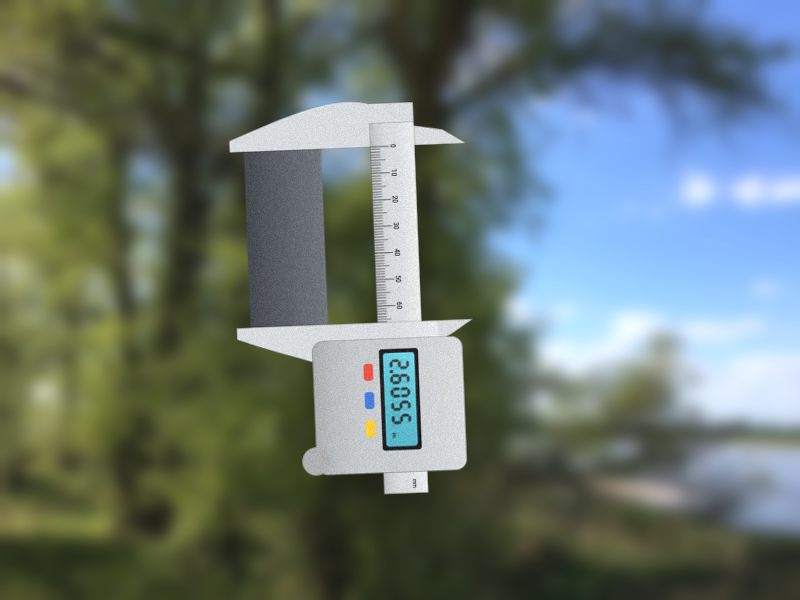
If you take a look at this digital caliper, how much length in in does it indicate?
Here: 2.6055 in
